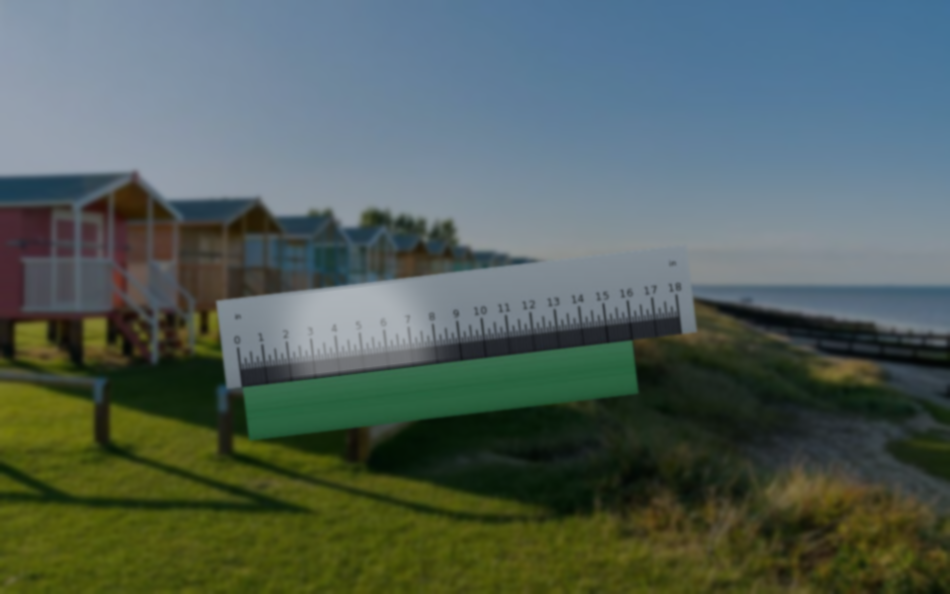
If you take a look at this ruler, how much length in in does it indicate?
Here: 16 in
